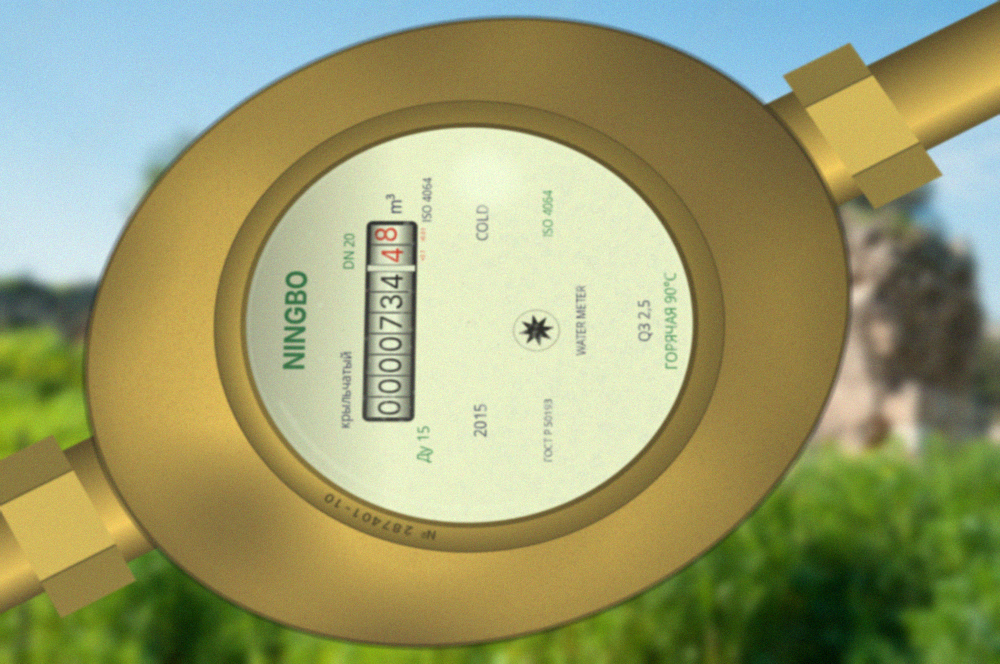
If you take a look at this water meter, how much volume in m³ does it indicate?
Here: 734.48 m³
